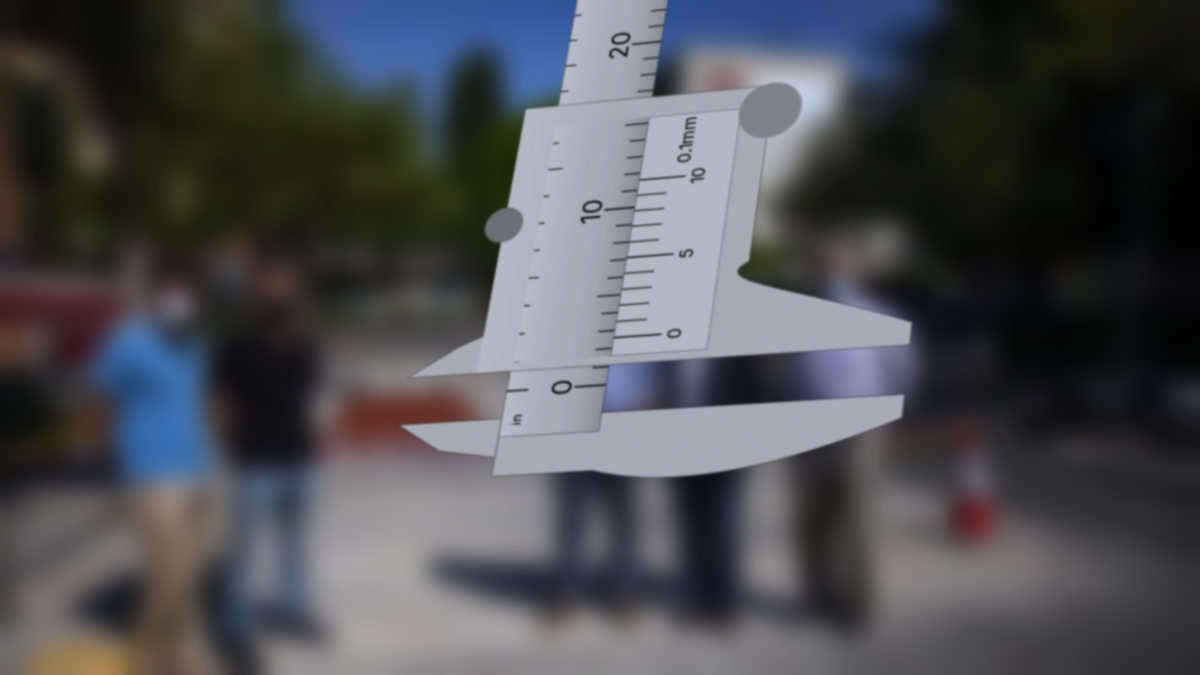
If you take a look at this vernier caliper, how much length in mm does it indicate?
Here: 2.6 mm
